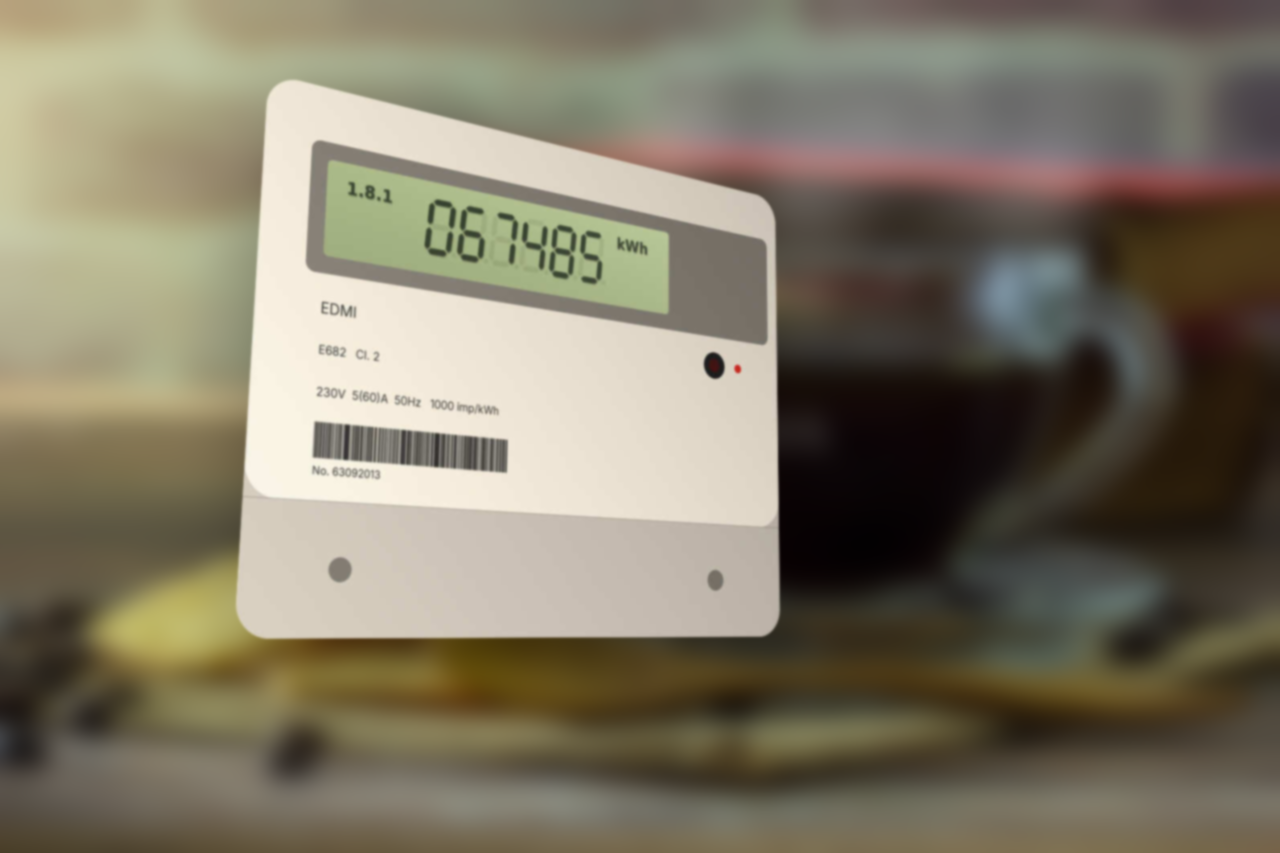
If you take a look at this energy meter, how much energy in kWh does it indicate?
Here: 67485 kWh
